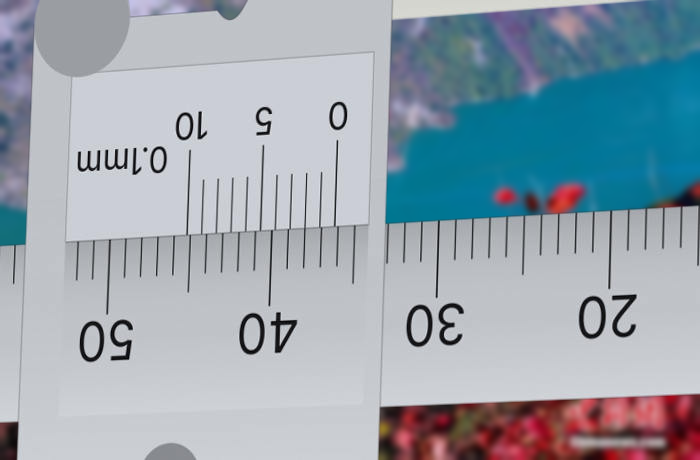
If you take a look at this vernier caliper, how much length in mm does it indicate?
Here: 36.2 mm
